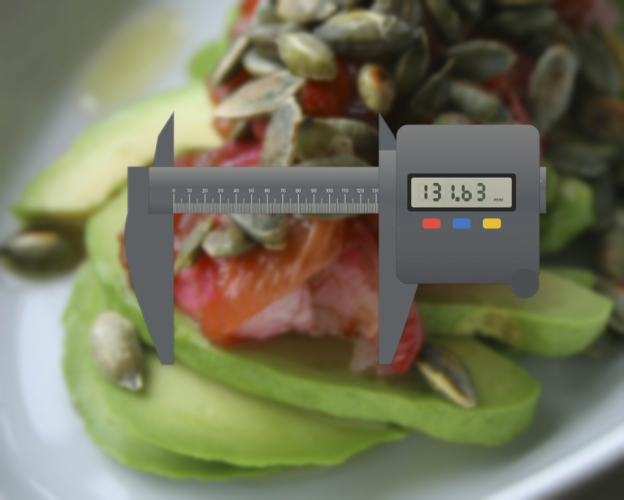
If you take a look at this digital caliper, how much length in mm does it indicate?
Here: 131.63 mm
